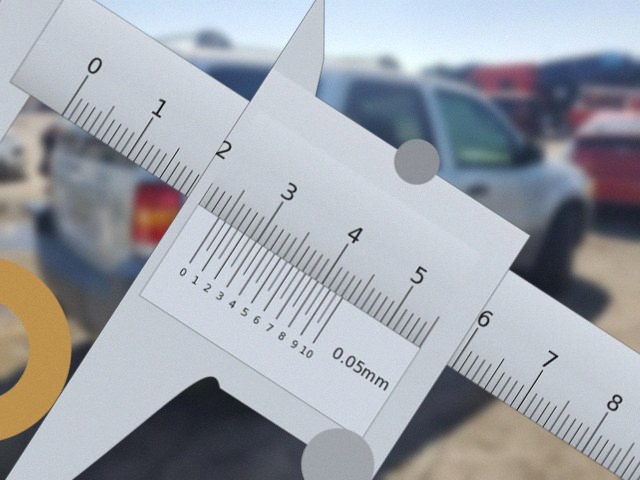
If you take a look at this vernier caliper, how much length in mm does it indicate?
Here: 24.2 mm
